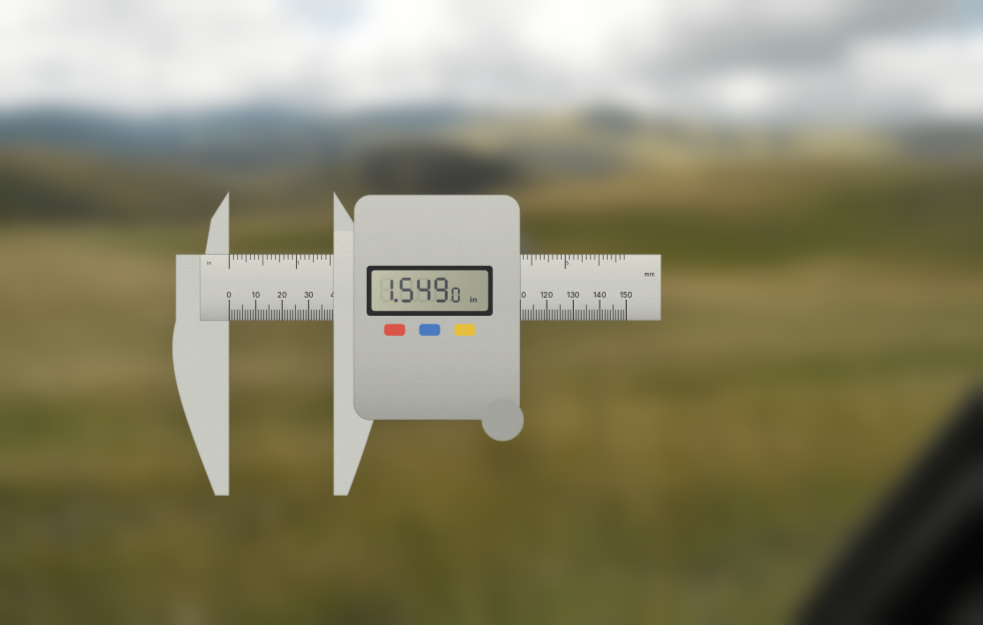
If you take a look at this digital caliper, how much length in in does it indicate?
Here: 1.5490 in
